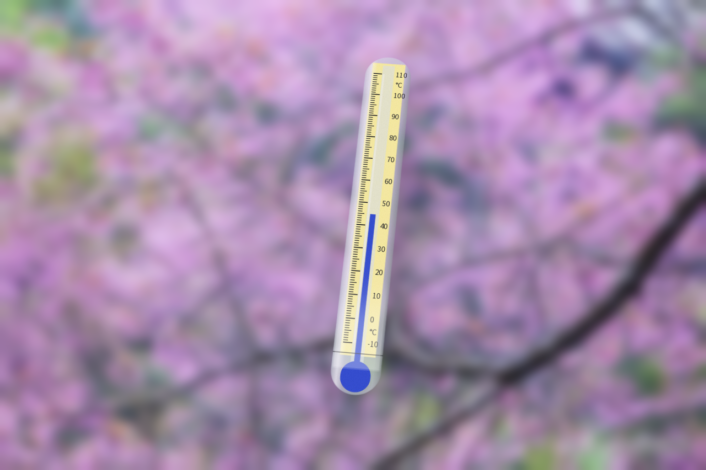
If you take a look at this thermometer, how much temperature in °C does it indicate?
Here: 45 °C
